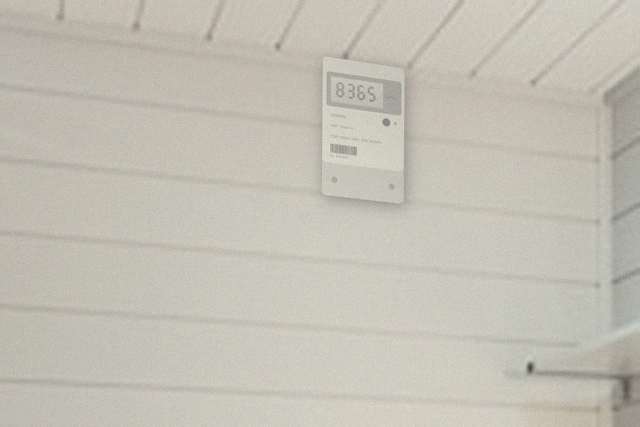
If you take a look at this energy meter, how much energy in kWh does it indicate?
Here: 8365 kWh
